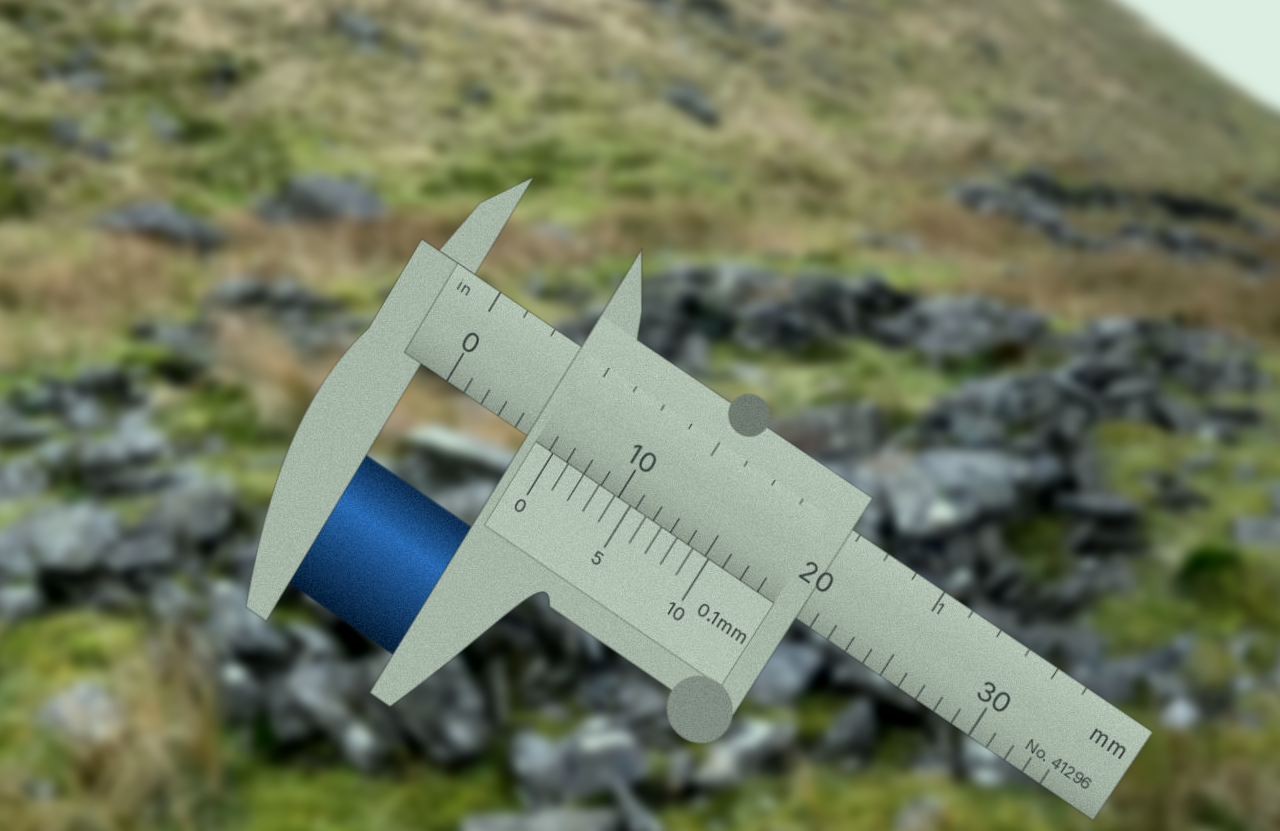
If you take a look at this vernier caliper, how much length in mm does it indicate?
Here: 6.2 mm
